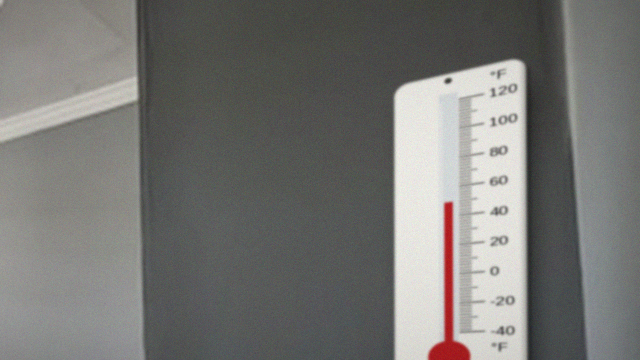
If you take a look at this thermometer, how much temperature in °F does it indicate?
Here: 50 °F
